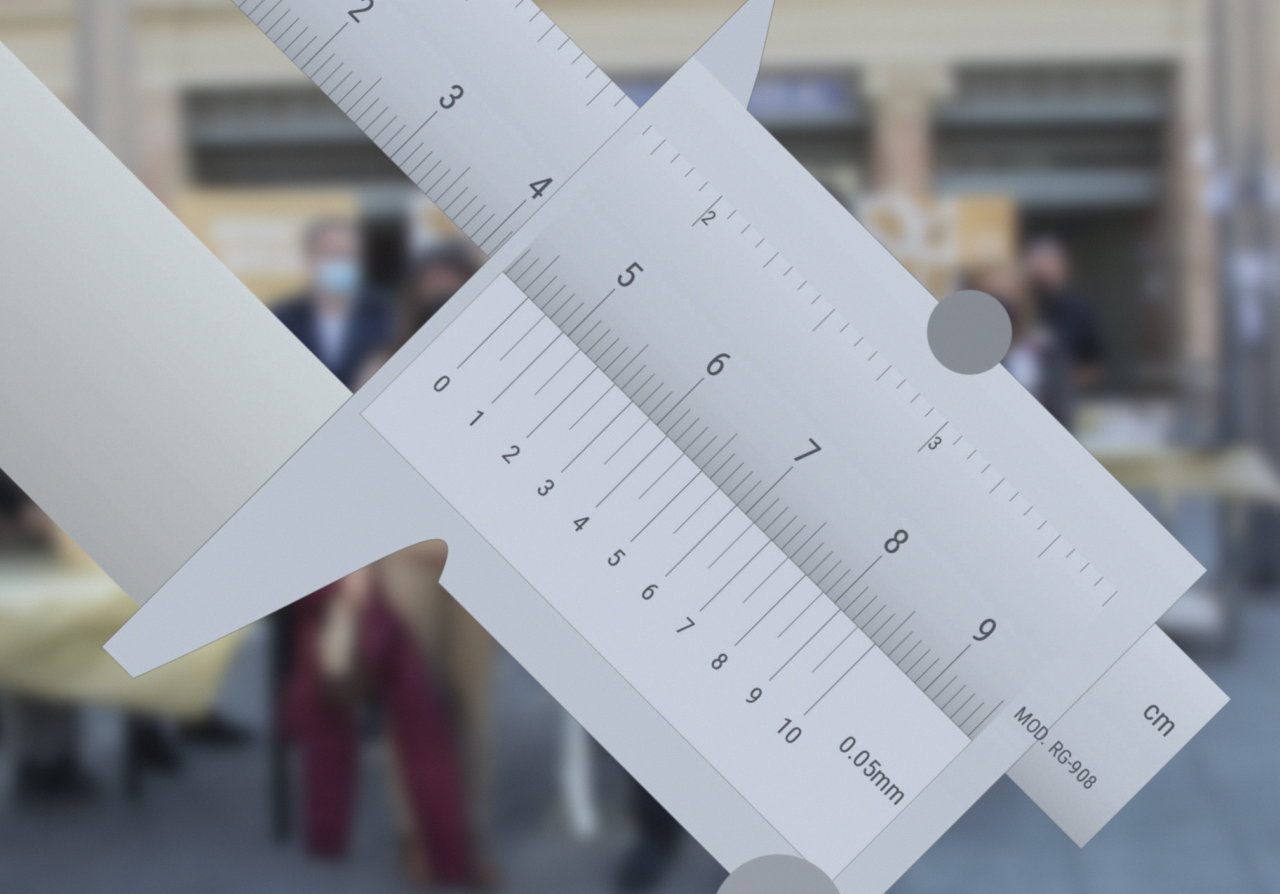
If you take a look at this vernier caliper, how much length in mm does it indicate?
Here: 45.6 mm
